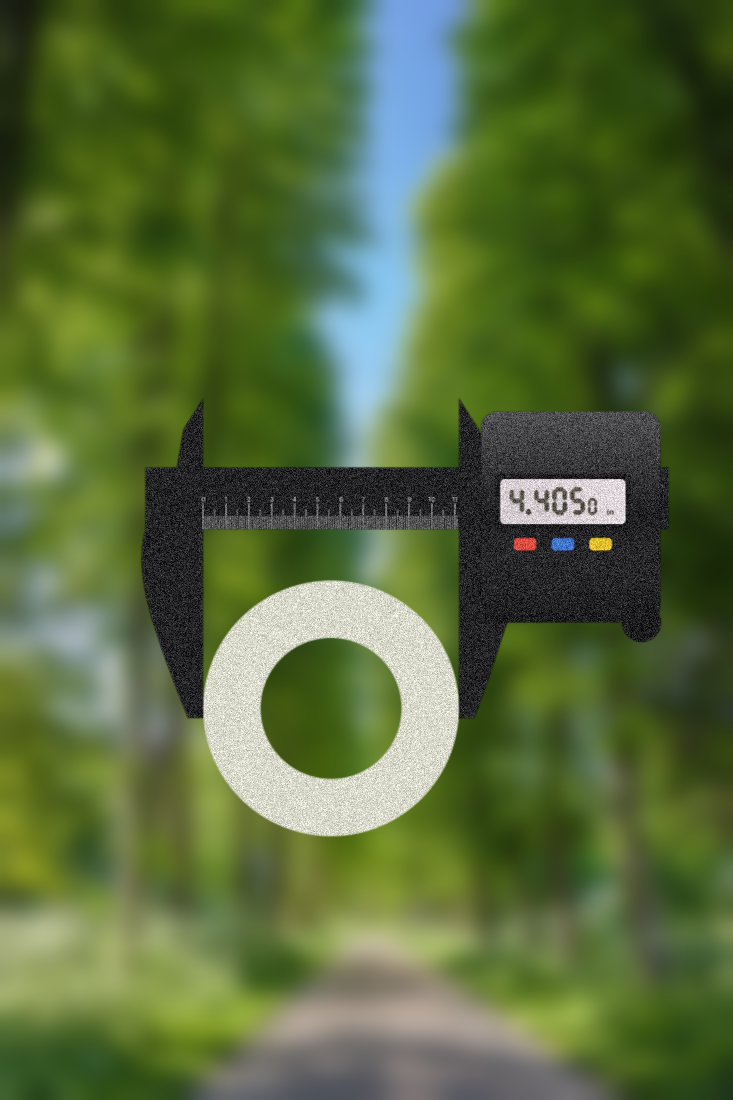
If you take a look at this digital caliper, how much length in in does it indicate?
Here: 4.4050 in
